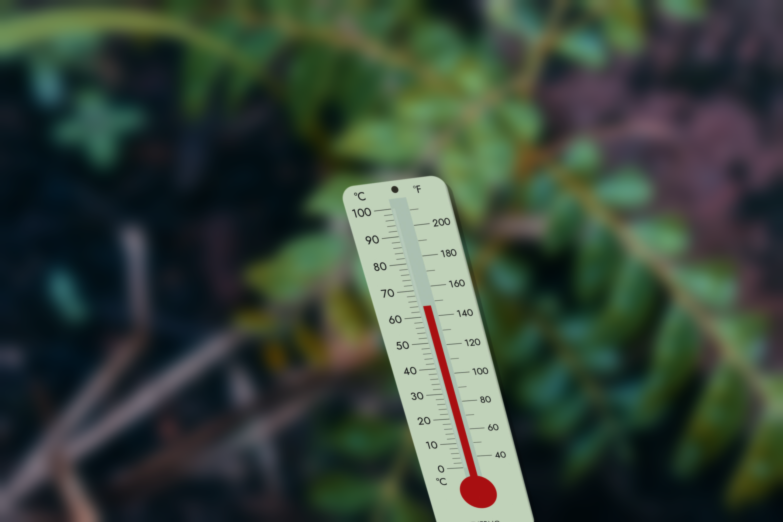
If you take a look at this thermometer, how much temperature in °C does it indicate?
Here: 64 °C
